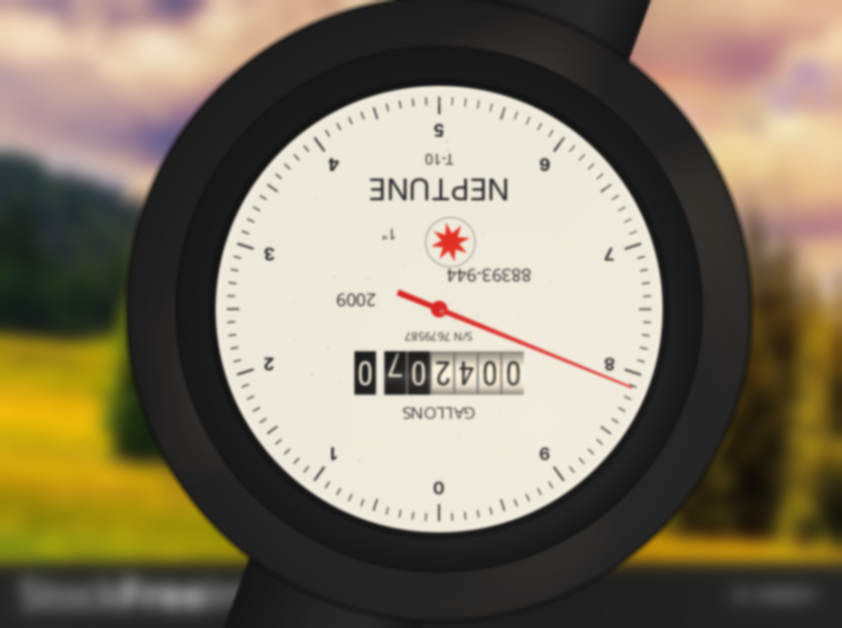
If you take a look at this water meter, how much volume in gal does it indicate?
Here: 42068.1 gal
